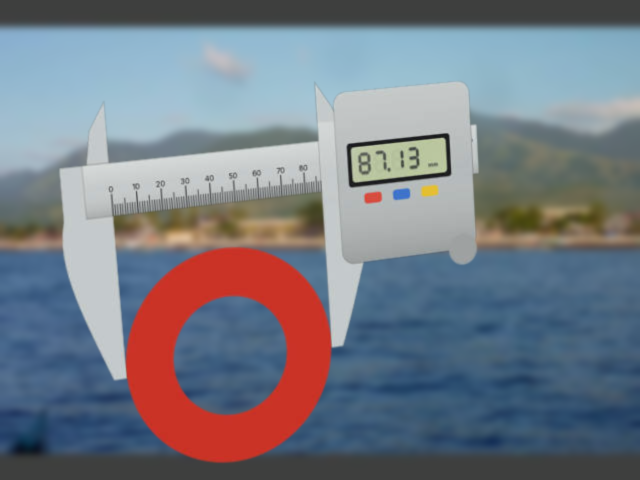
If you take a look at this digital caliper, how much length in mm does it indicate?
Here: 87.13 mm
